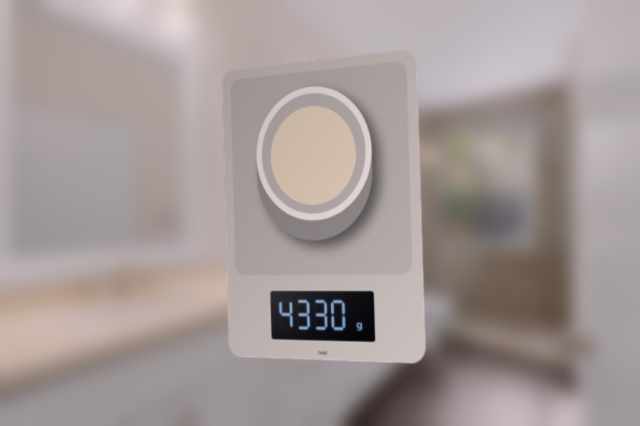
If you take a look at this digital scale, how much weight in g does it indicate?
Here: 4330 g
